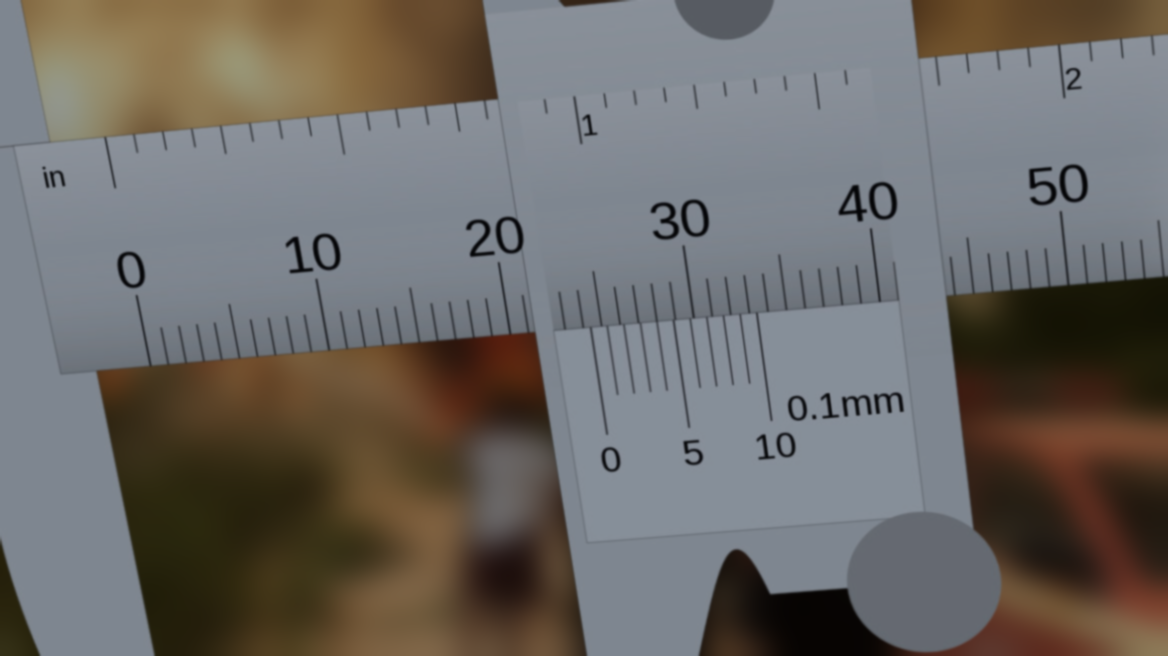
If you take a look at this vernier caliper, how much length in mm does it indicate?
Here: 24.4 mm
